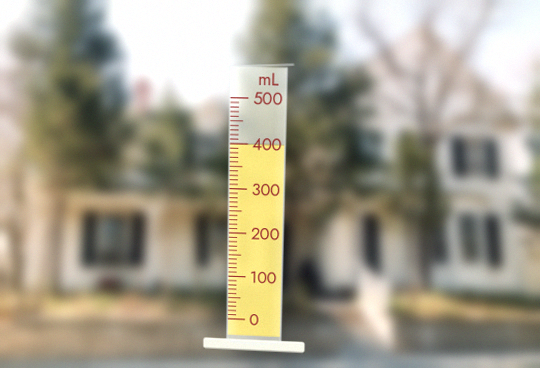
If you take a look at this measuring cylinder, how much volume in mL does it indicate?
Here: 400 mL
